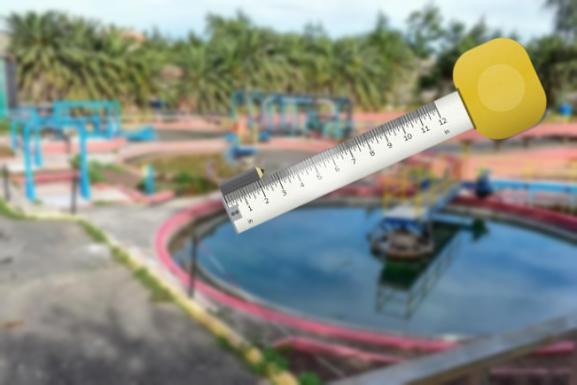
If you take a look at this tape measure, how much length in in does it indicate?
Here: 2.5 in
